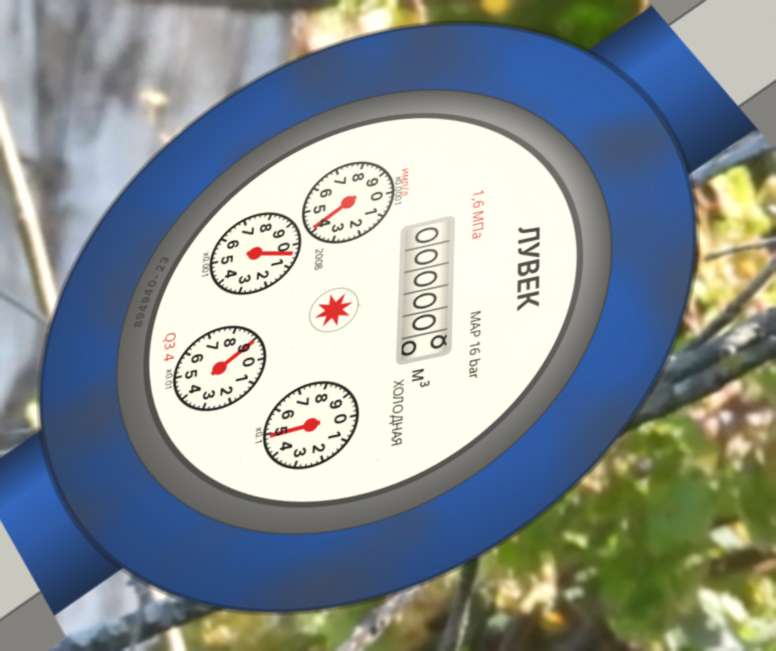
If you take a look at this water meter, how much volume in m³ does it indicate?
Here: 8.4904 m³
